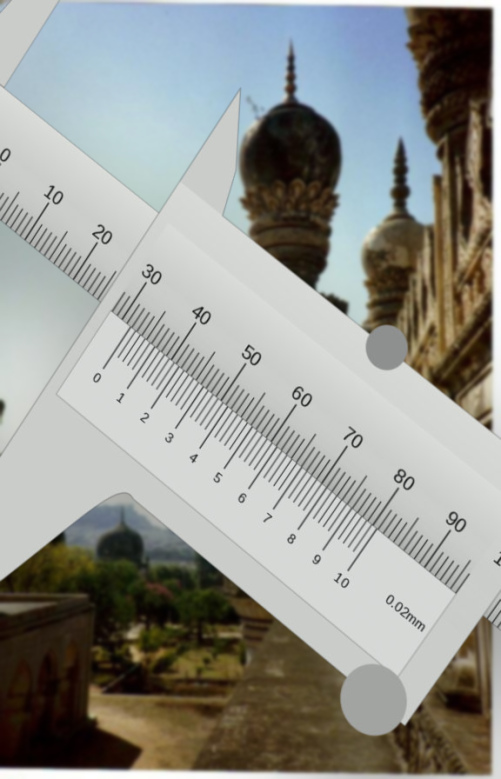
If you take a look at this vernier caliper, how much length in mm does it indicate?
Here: 31.8 mm
